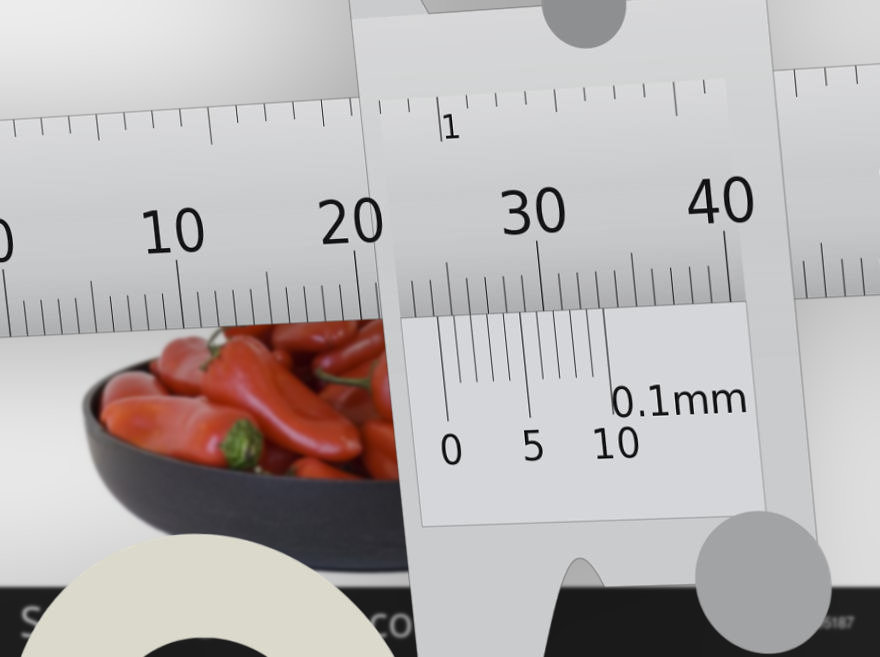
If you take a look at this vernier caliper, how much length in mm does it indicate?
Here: 24.2 mm
